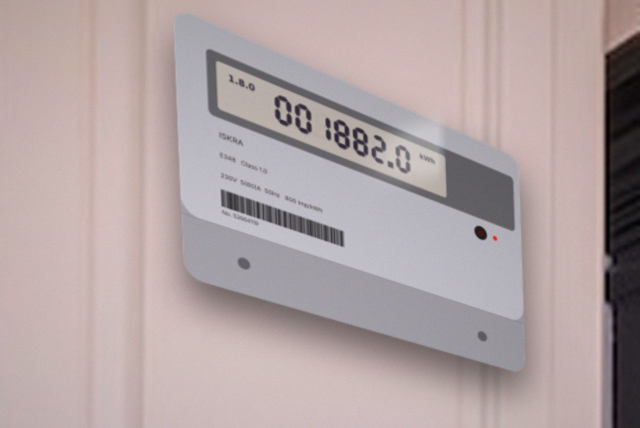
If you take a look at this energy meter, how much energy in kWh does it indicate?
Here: 1882.0 kWh
